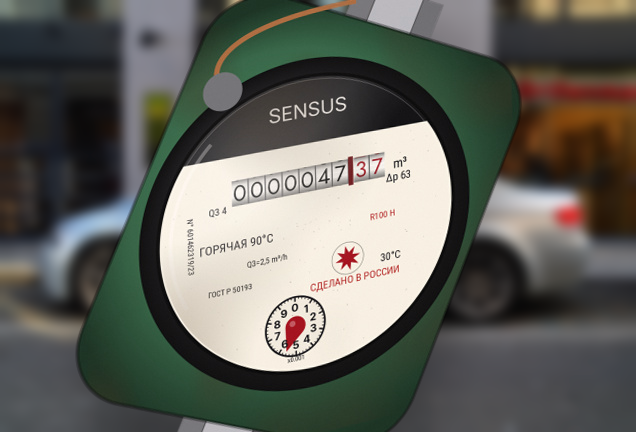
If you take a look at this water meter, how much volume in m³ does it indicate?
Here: 47.375 m³
